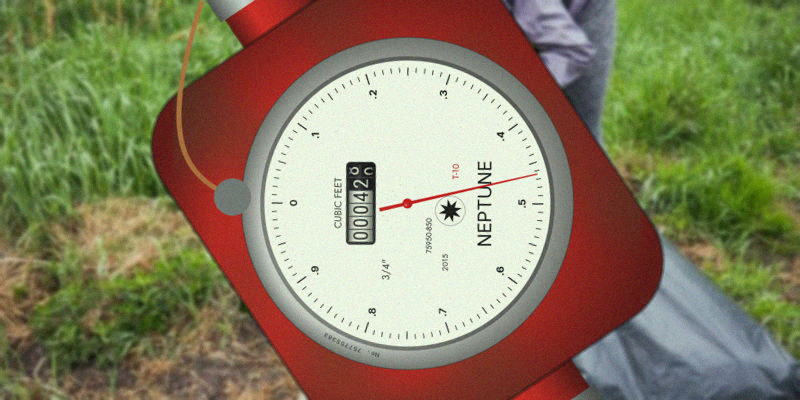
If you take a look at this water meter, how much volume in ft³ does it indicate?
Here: 428.46 ft³
